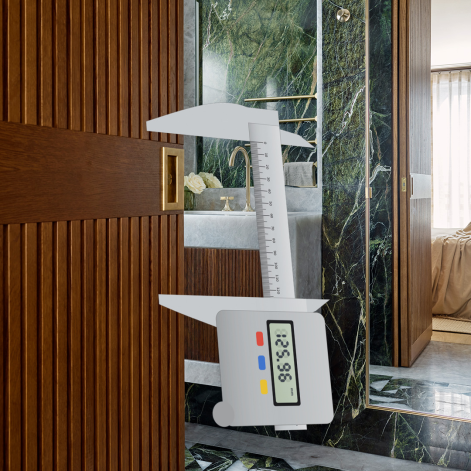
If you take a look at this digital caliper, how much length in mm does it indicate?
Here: 125.96 mm
